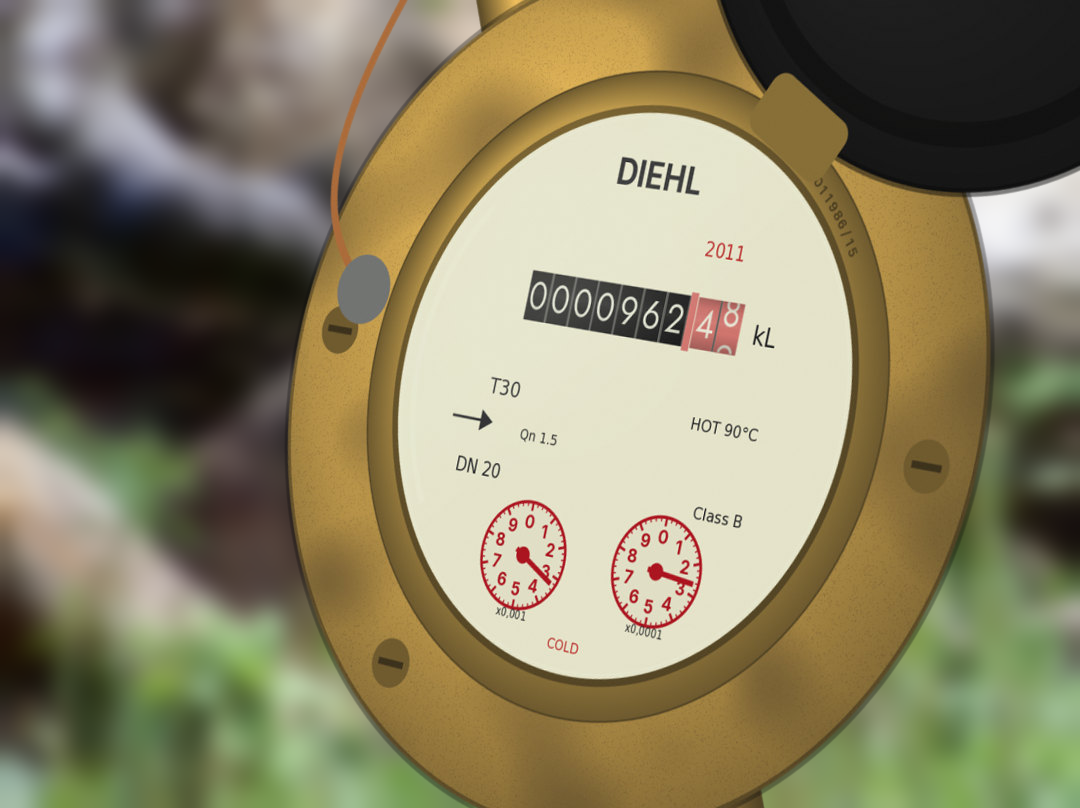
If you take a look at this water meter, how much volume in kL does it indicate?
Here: 962.4832 kL
